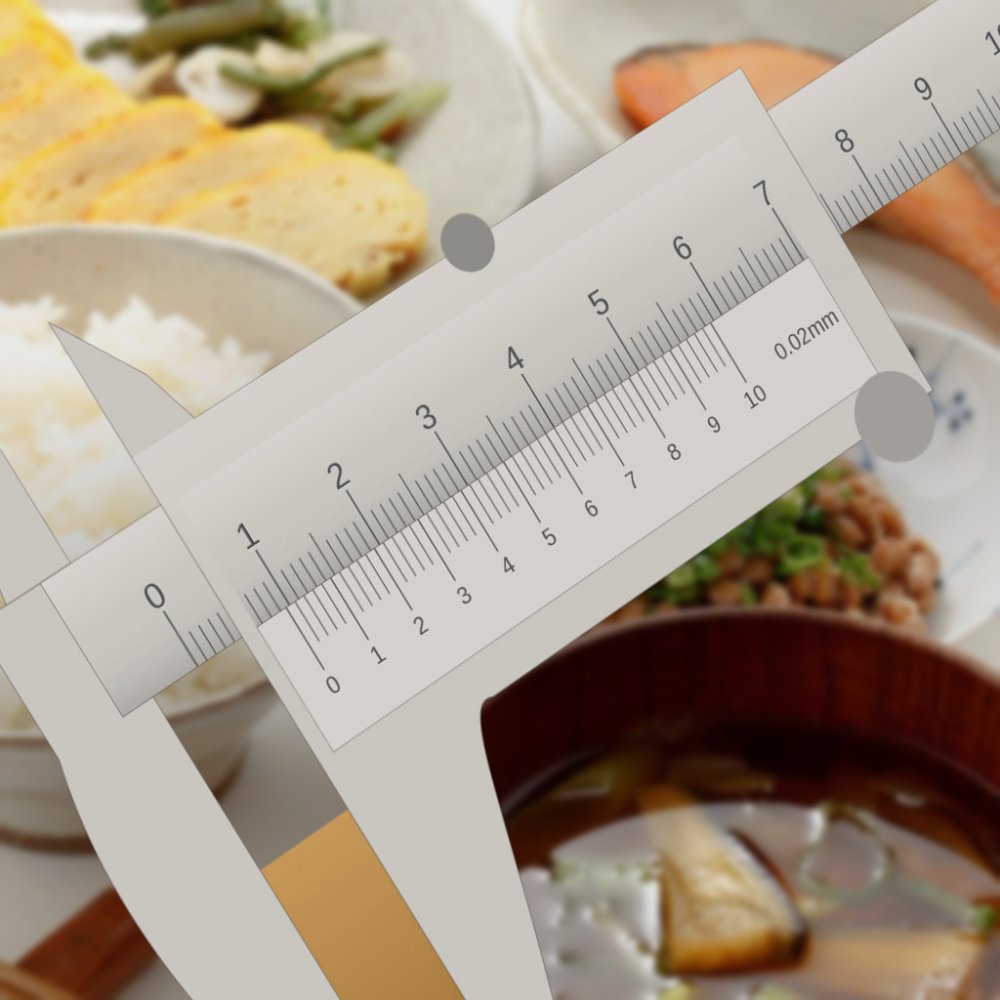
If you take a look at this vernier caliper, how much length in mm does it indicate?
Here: 9.6 mm
